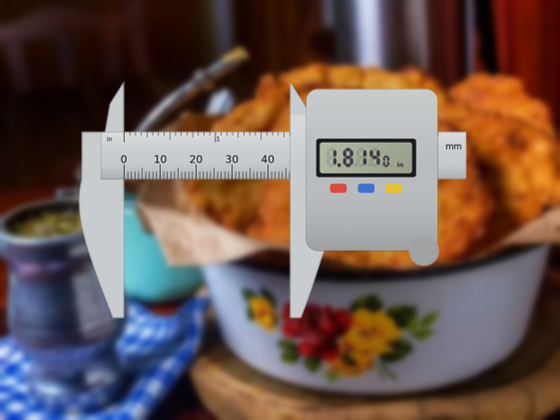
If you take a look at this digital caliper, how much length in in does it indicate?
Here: 1.8140 in
